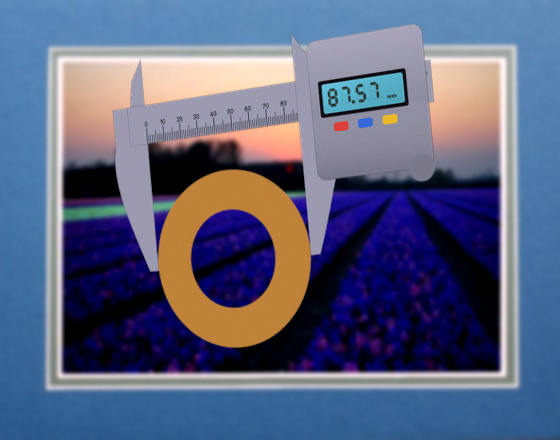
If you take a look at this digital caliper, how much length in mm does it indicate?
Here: 87.57 mm
